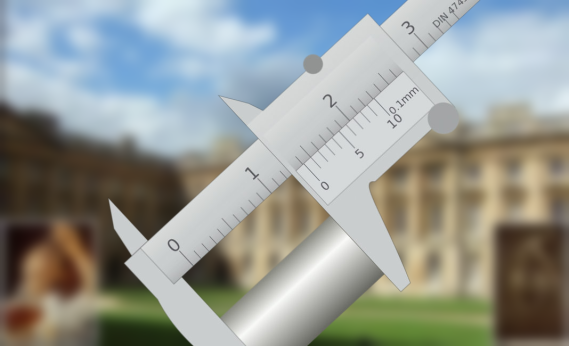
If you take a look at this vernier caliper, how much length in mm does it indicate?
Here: 14.1 mm
